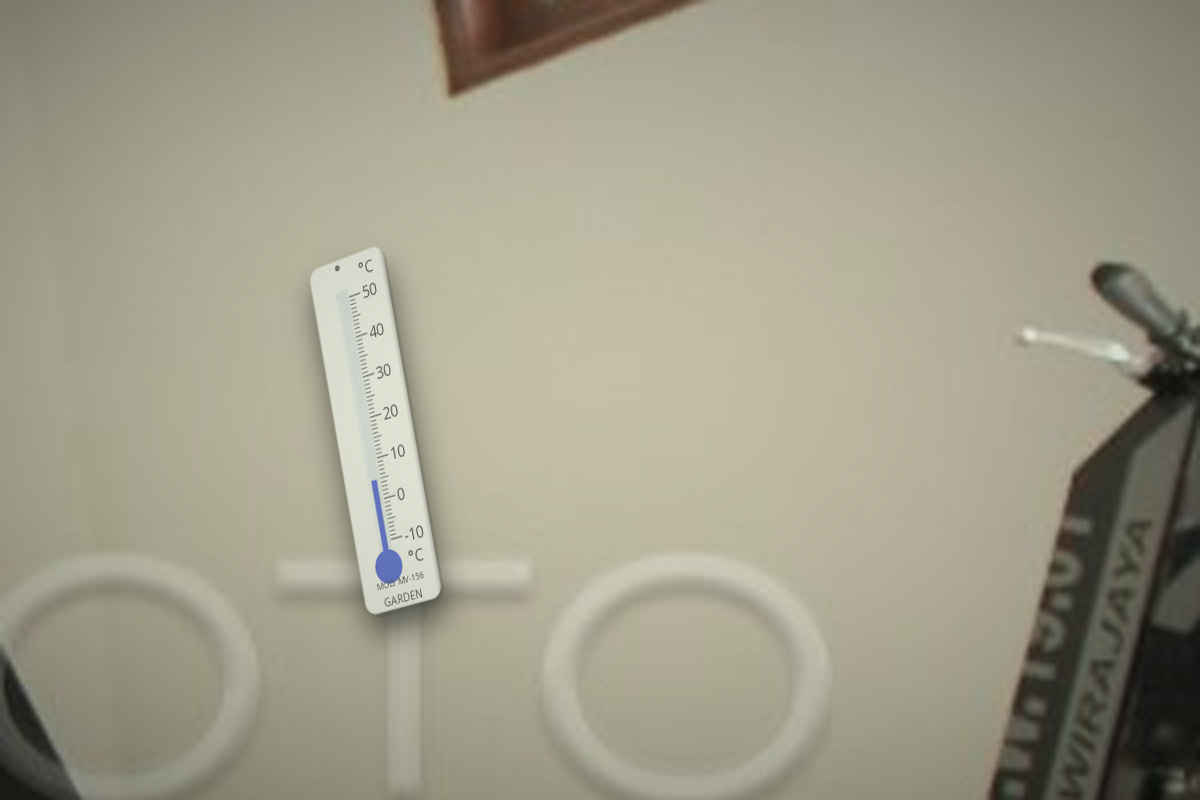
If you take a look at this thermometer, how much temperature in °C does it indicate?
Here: 5 °C
